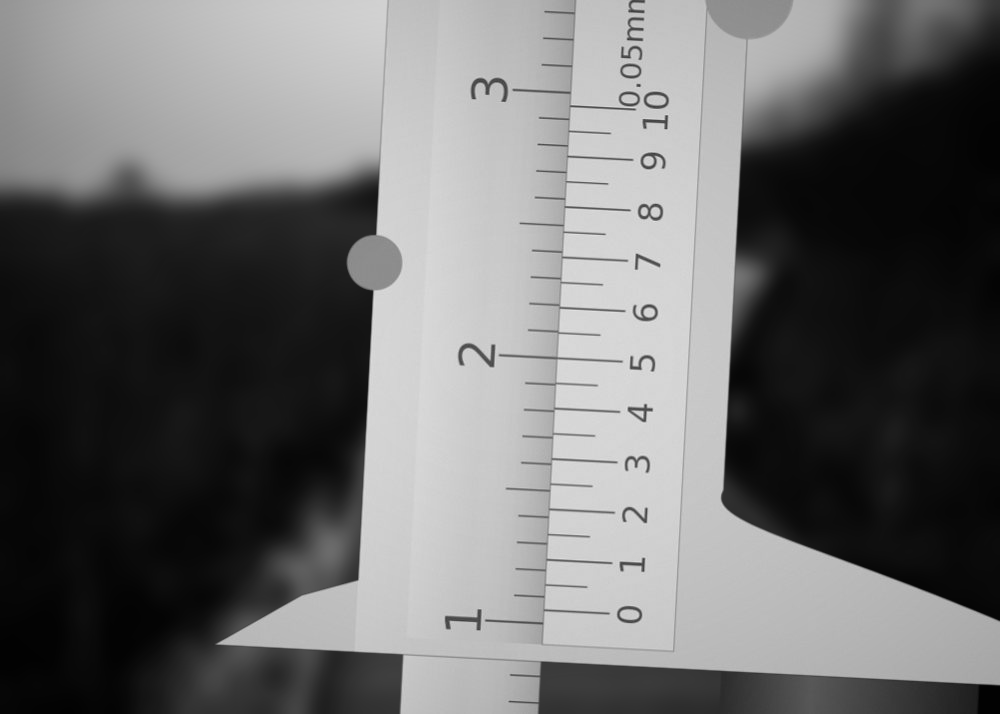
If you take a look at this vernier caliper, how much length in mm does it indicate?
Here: 10.50 mm
